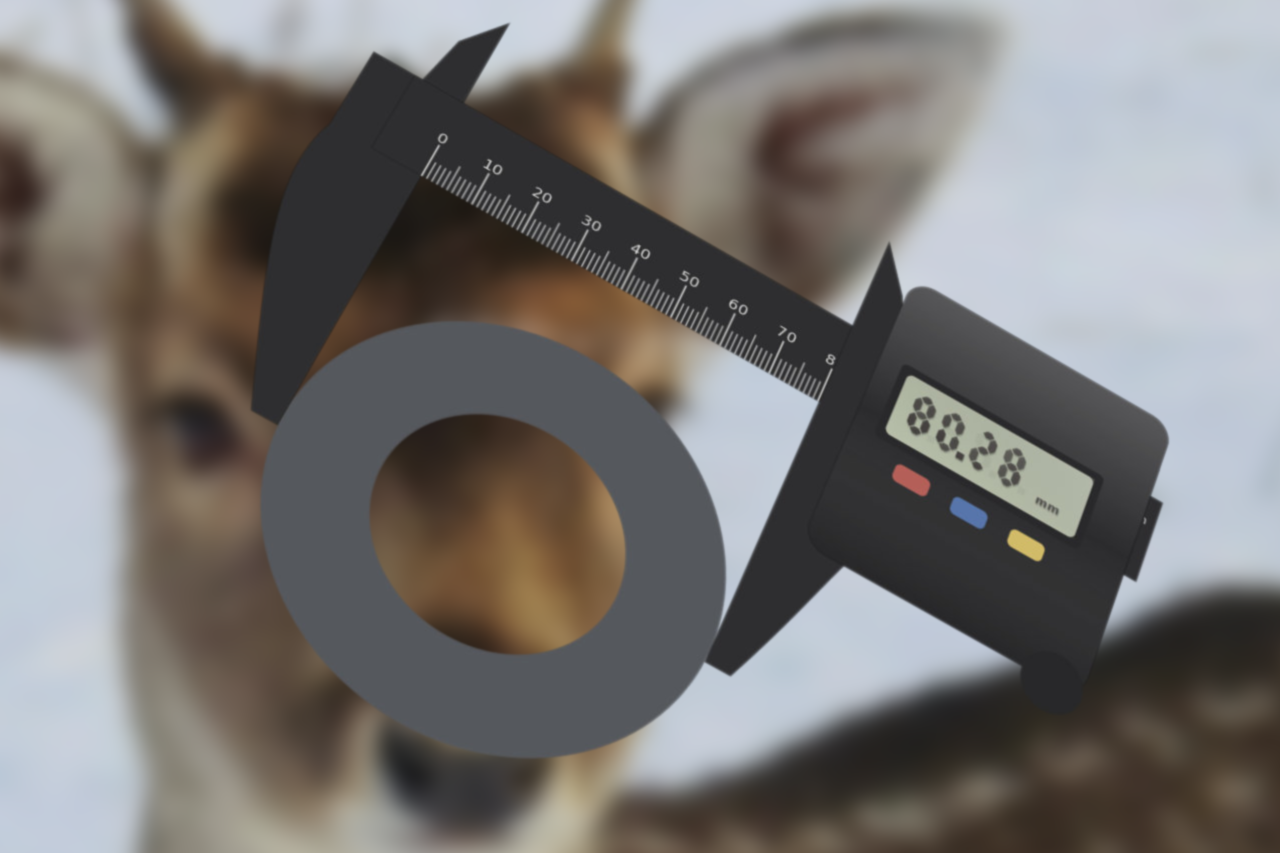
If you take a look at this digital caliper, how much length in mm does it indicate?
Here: 80.28 mm
